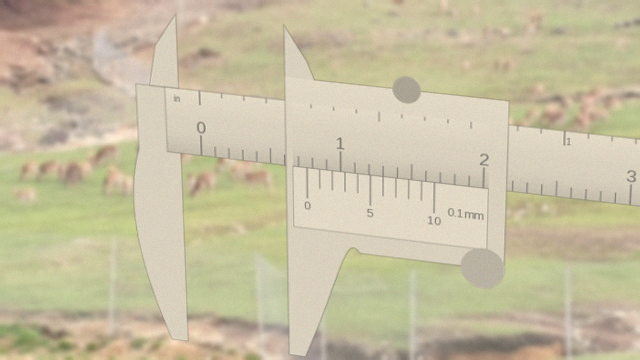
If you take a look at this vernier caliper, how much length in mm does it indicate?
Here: 7.6 mm
